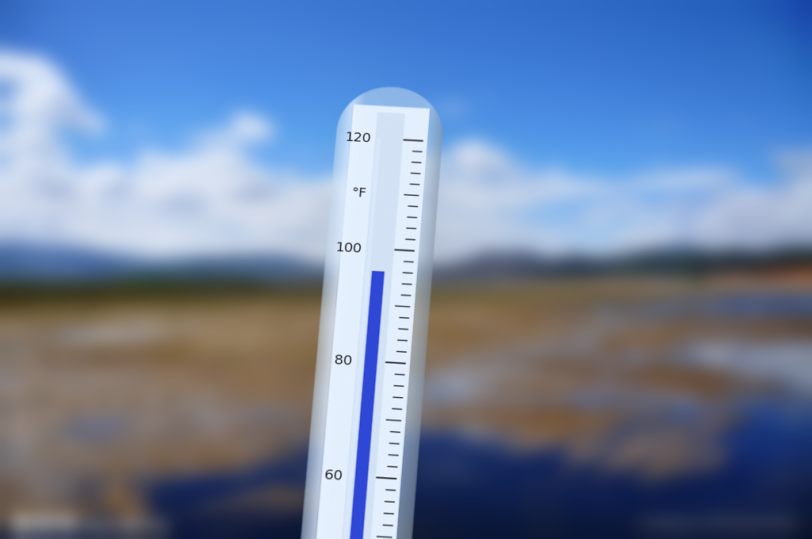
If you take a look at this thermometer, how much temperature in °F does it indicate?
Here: 96 °F
